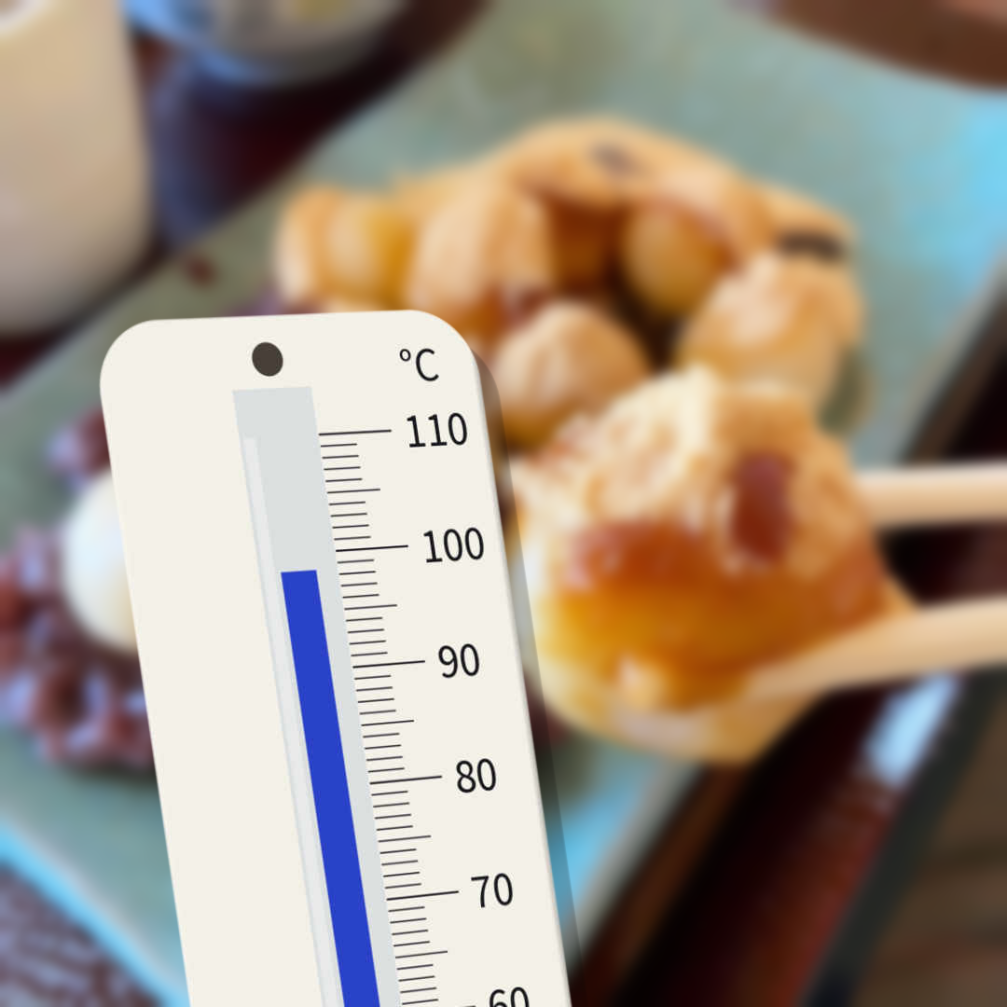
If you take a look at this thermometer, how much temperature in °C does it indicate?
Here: 98.5 °C
